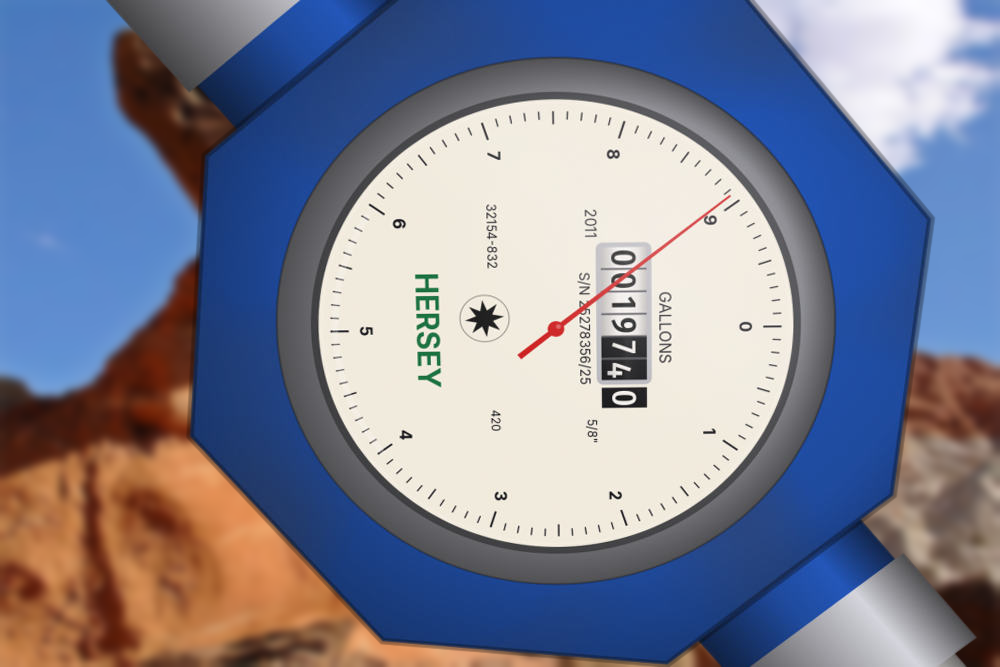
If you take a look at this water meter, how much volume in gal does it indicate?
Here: 19738.9 gal
